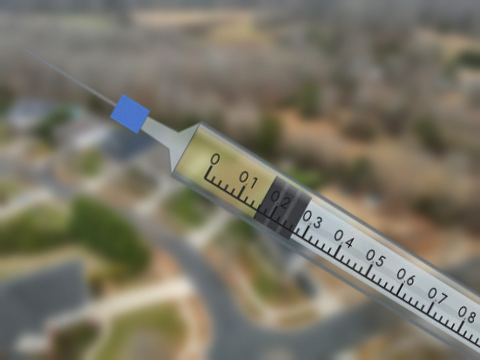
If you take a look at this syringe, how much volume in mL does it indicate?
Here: 0.16 mL
